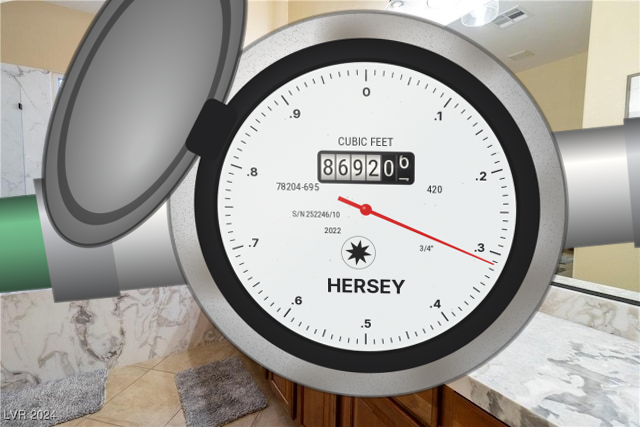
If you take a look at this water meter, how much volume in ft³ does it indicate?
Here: 869206.31 ft³
